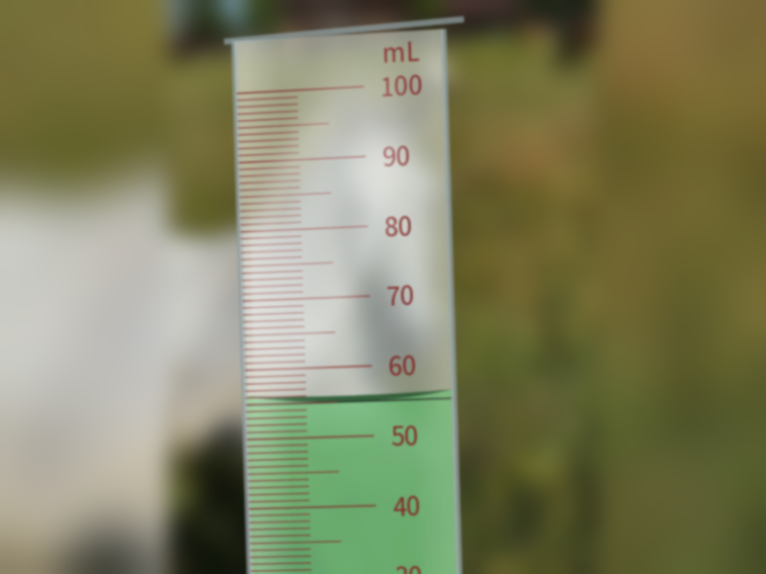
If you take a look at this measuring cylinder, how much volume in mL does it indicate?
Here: 55 mL
